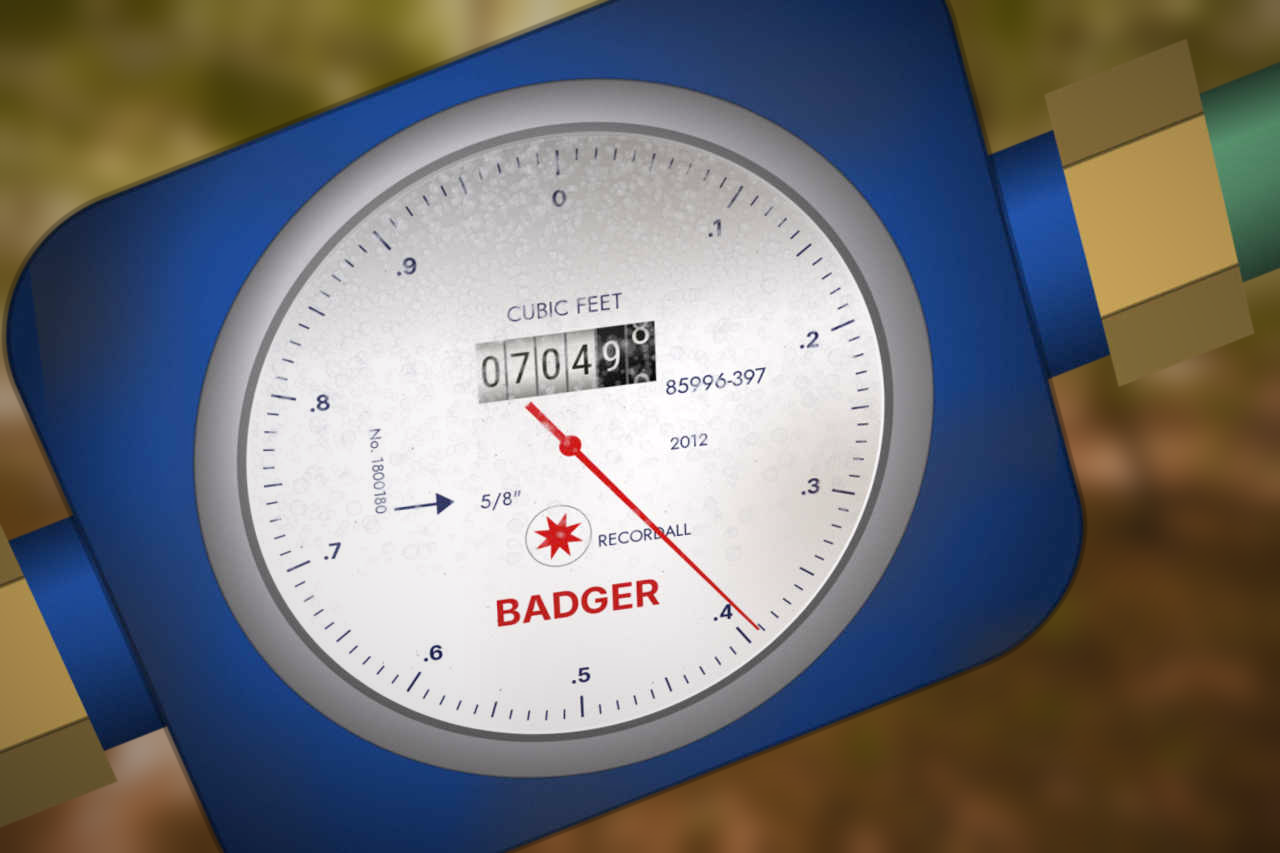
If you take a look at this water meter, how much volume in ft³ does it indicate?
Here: 70498.39 ft³
